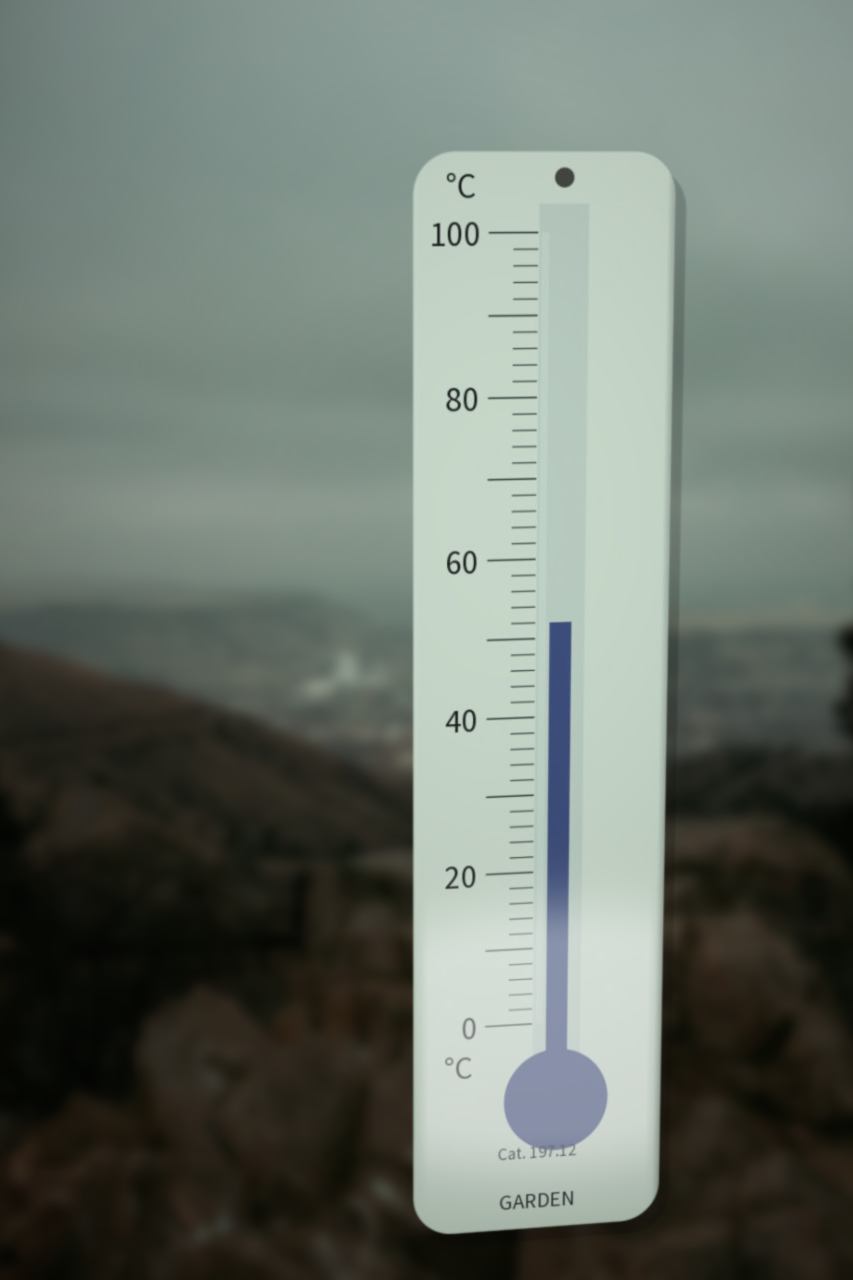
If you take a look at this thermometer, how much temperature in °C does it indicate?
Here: 52 °C
